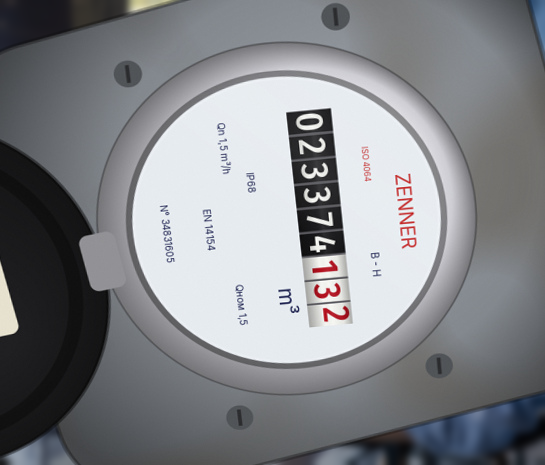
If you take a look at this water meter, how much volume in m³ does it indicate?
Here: 23374.132 m³
